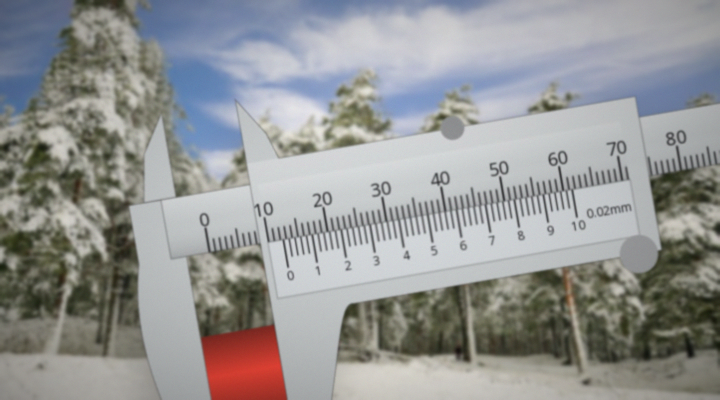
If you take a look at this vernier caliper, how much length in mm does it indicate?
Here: 12.5 mm
